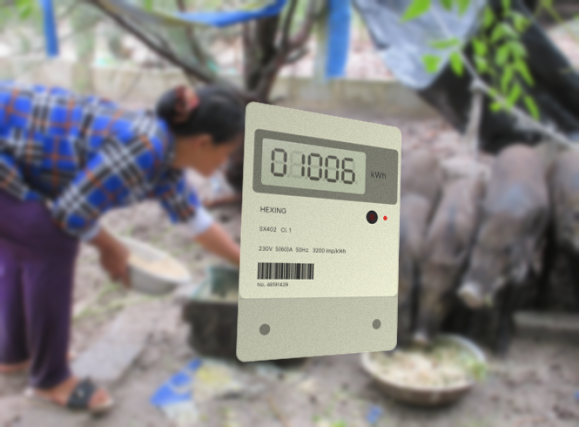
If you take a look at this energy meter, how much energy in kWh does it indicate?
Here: 1006 kWh
